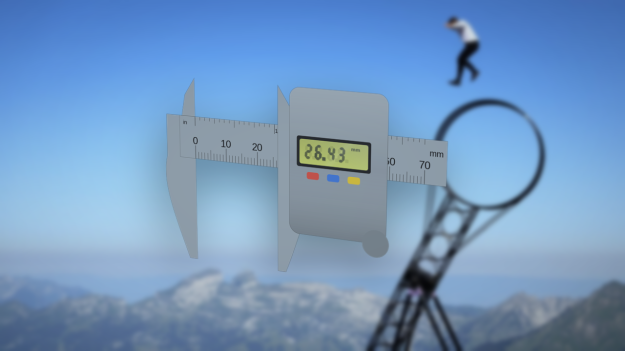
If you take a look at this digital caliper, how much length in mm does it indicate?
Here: 26.43 mm
